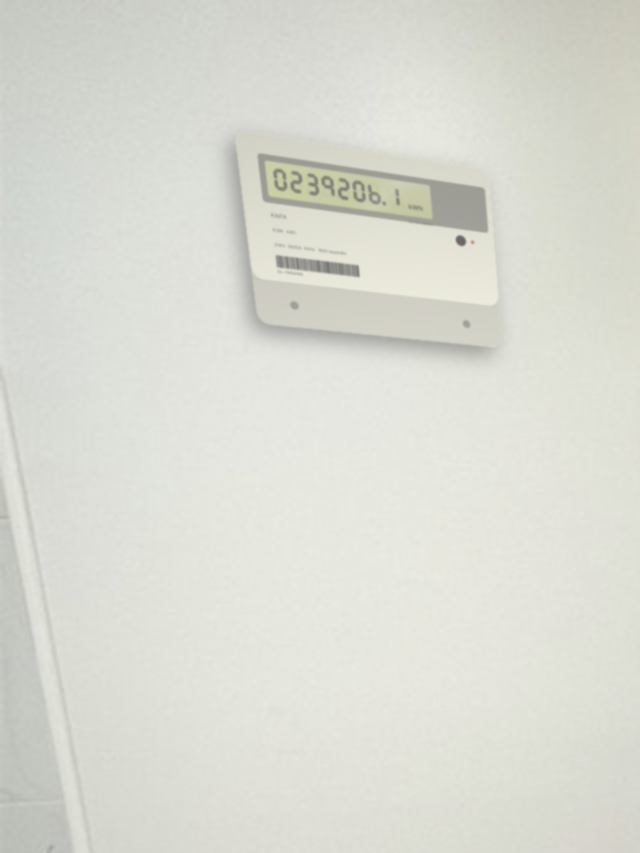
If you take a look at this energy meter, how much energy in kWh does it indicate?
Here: 239206.1 kWh
